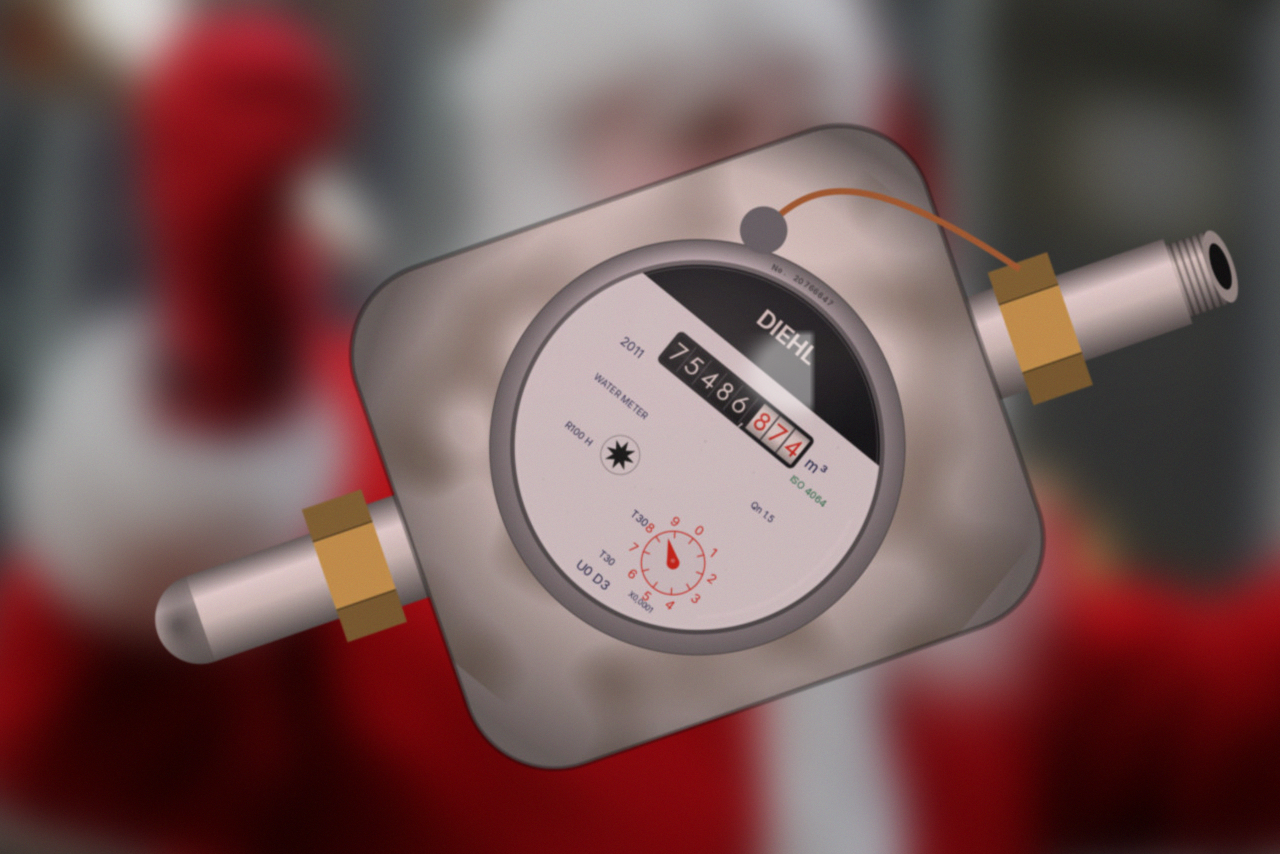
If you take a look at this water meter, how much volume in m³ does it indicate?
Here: 75486.8748 m³
